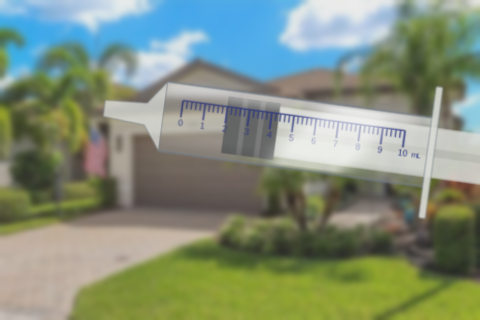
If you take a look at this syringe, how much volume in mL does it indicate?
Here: 2 mL
